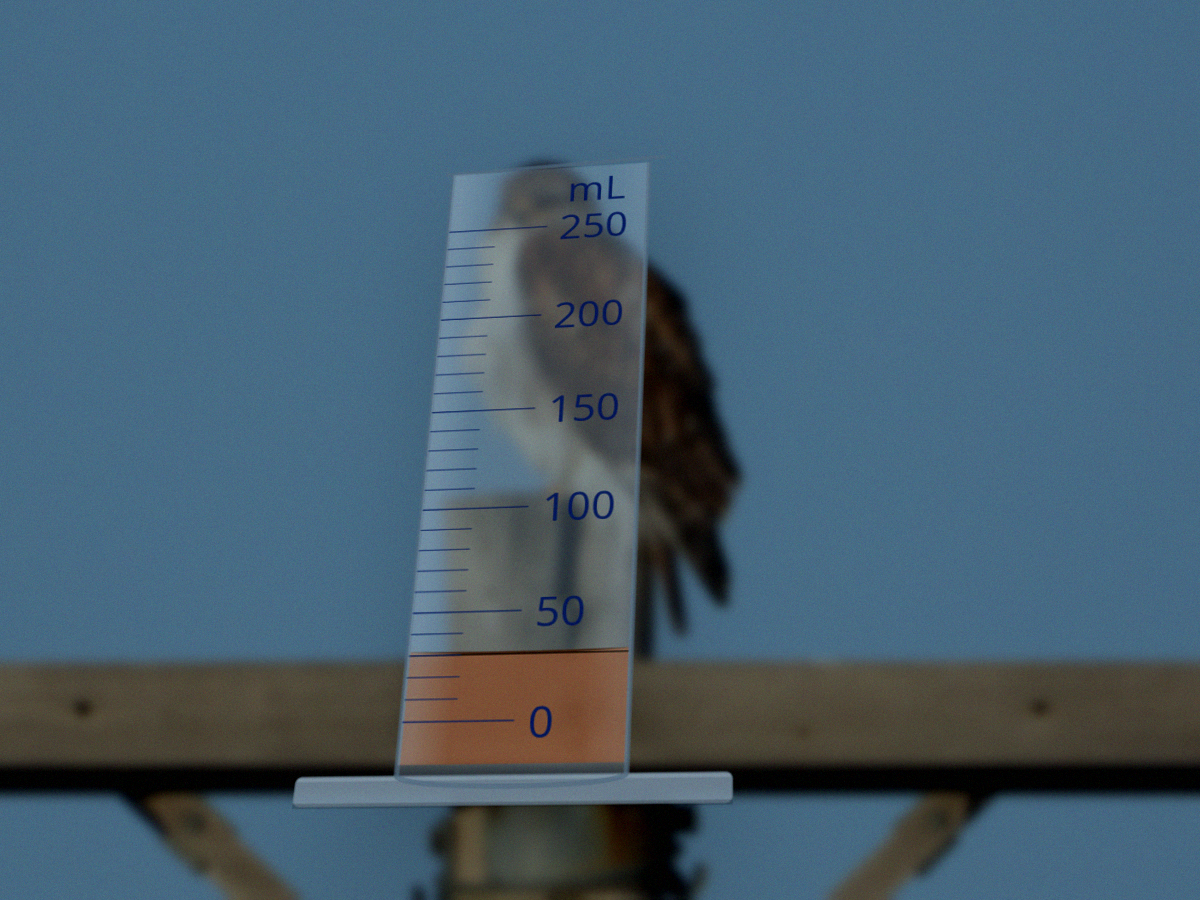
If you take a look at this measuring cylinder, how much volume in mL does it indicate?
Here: 30 mL
